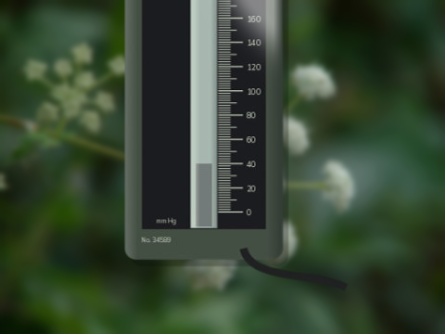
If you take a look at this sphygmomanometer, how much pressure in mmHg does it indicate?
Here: 40 mmHg
